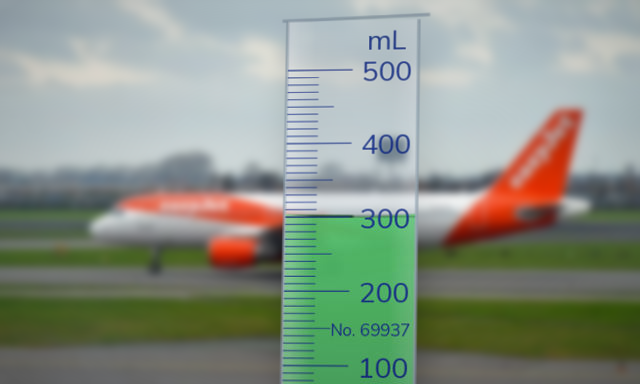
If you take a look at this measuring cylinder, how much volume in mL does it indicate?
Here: 300 mL
